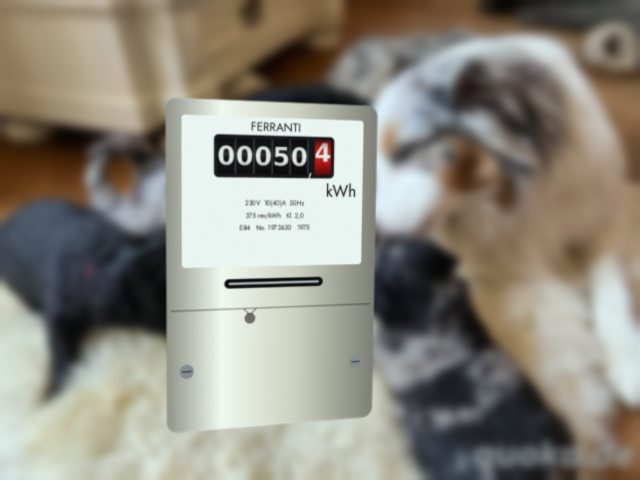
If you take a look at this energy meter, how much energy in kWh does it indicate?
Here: 50.4 kWh
